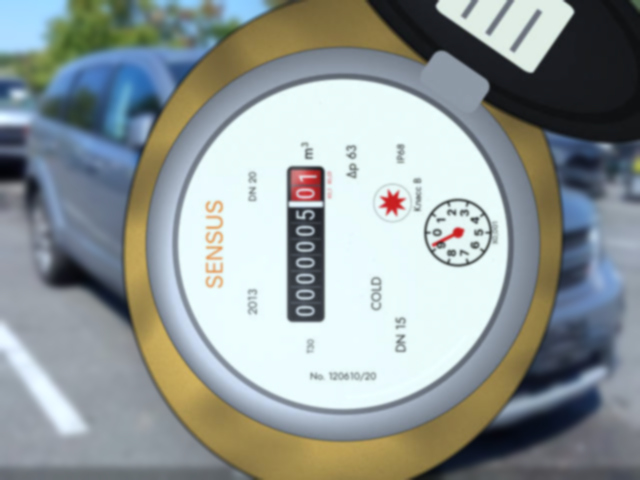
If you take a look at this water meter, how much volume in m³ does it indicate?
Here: 5.009 m³
